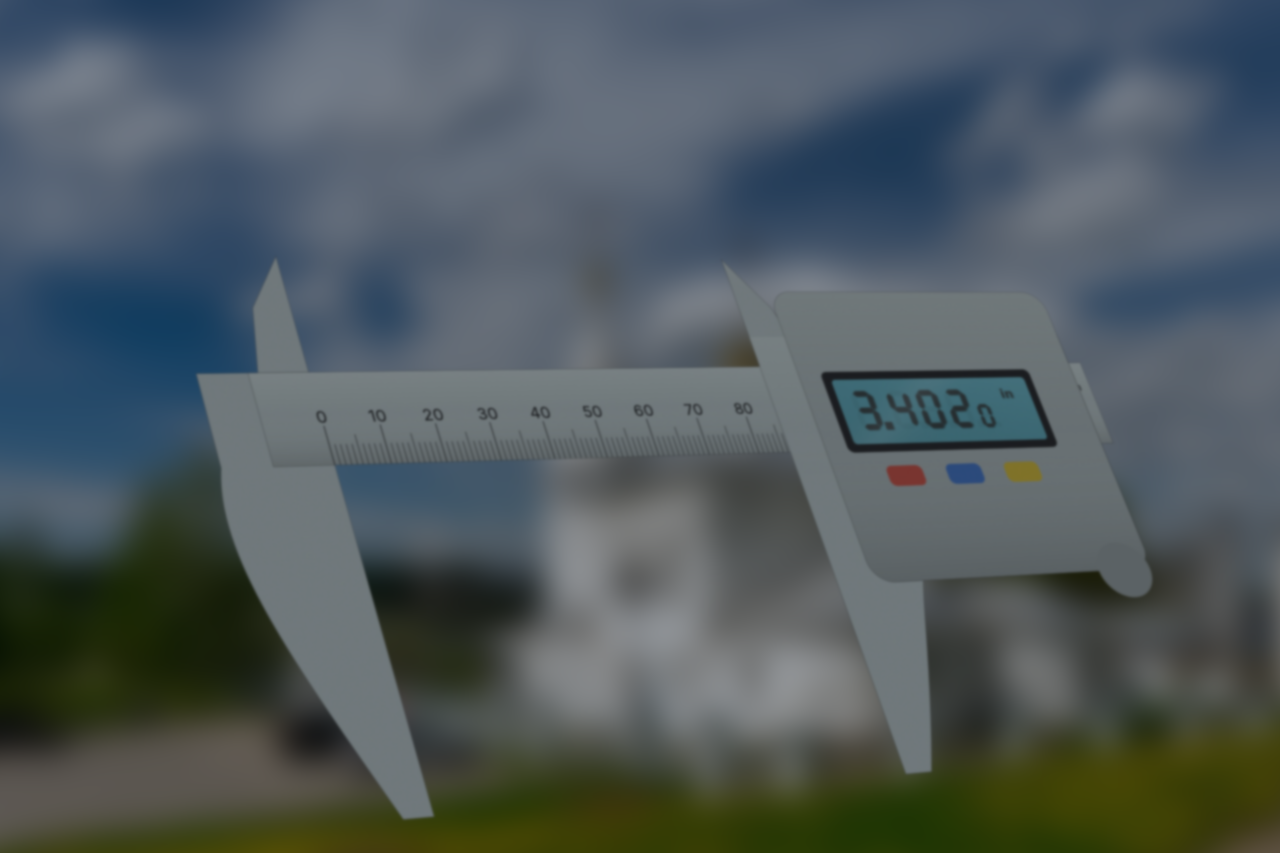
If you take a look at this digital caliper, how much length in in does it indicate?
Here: 3.4020 in
